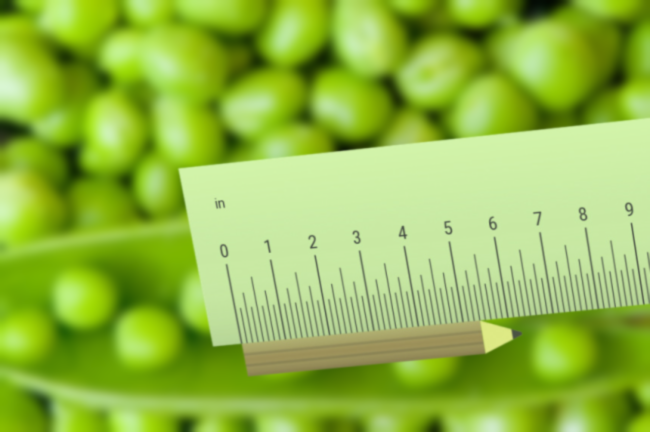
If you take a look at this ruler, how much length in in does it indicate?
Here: 6.25 in
